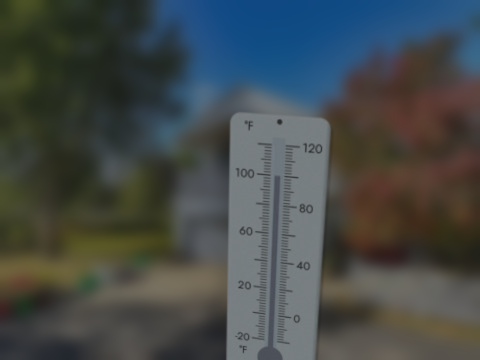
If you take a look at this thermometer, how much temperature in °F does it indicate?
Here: 100 °F
